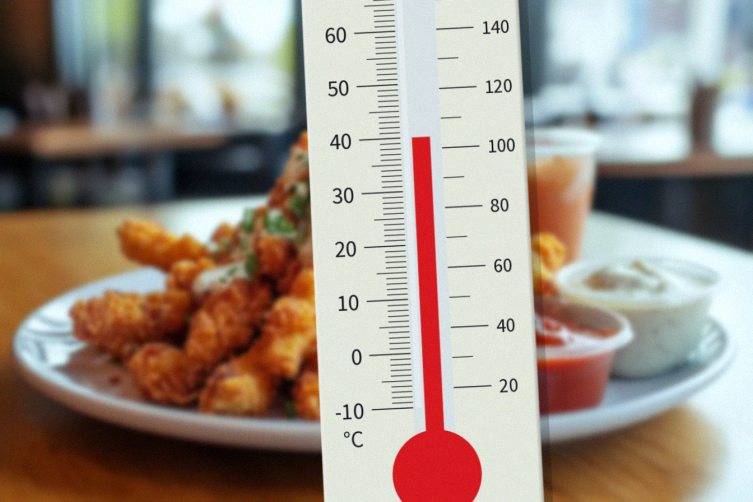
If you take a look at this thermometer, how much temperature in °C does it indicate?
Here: 40 °C
